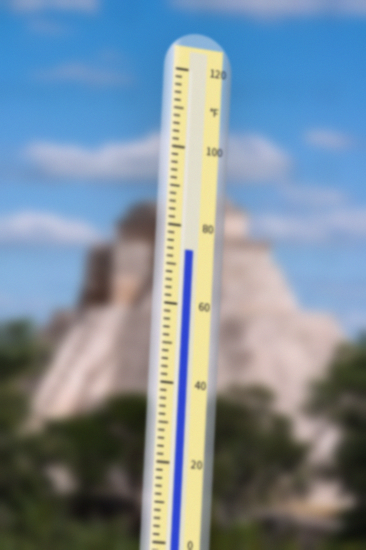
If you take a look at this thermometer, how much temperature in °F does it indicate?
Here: 74 °F
